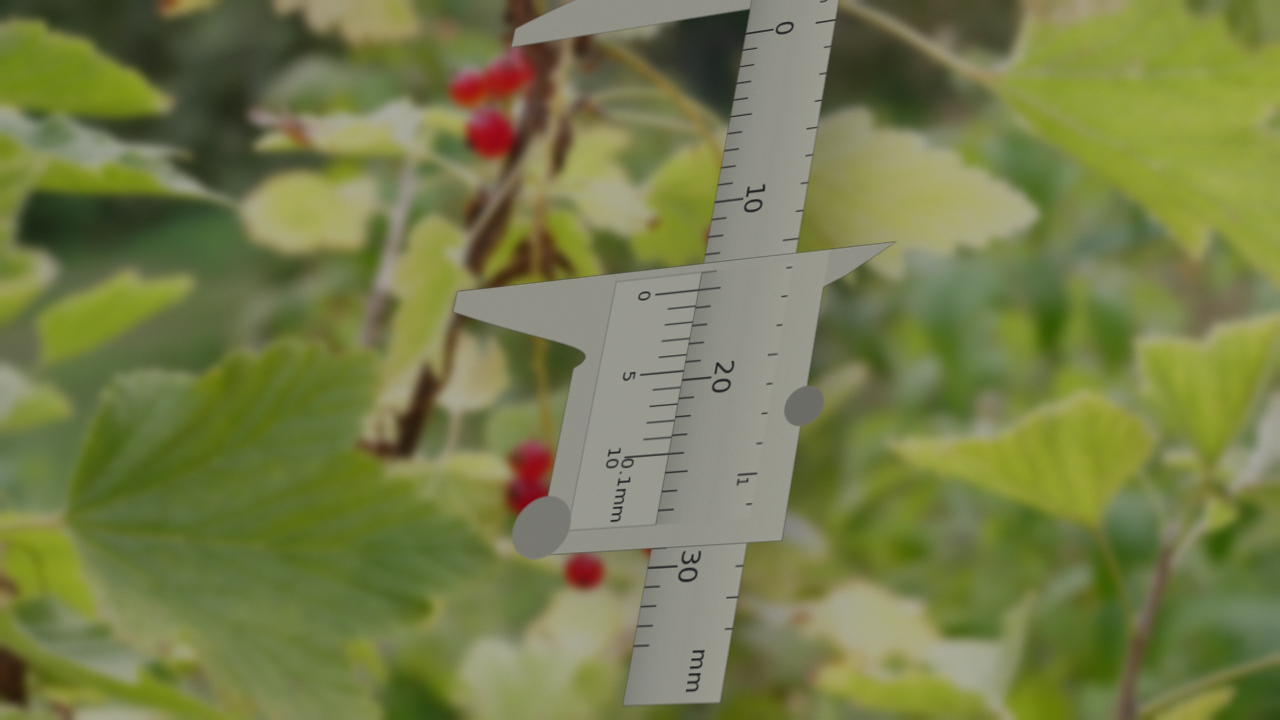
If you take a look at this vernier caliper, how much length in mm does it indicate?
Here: 15.0 mm
